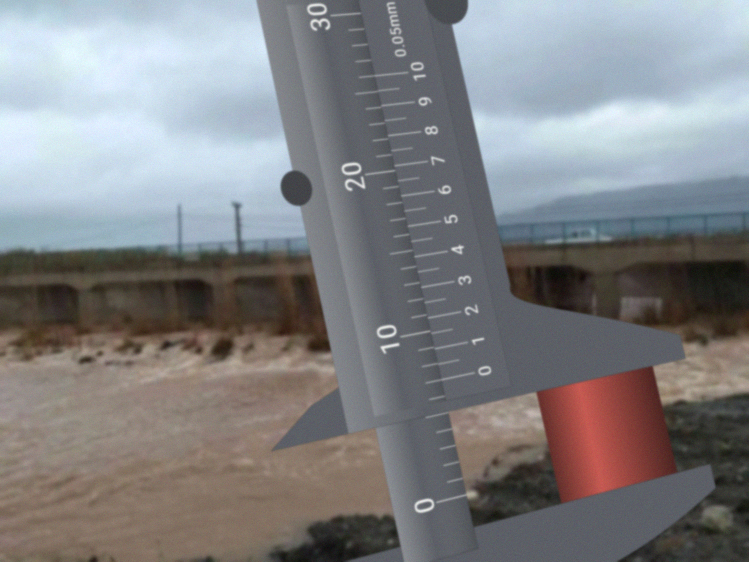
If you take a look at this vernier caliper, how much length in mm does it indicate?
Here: 7.0 mm
